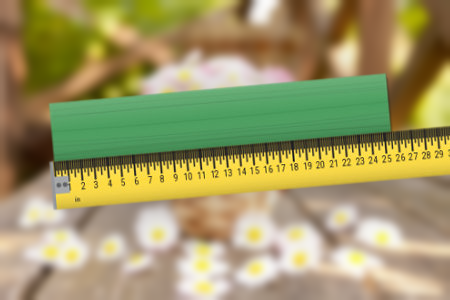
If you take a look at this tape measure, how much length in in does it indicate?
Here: 25.5 in
